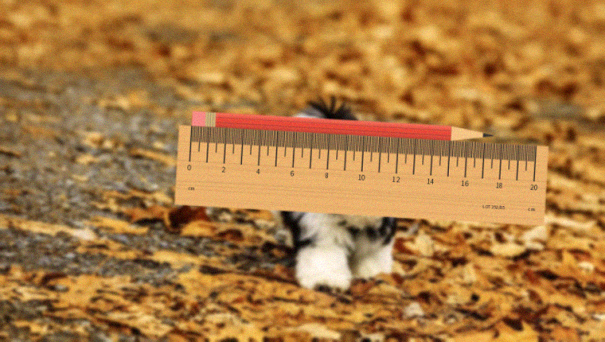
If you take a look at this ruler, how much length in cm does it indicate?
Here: 17.5 cm
